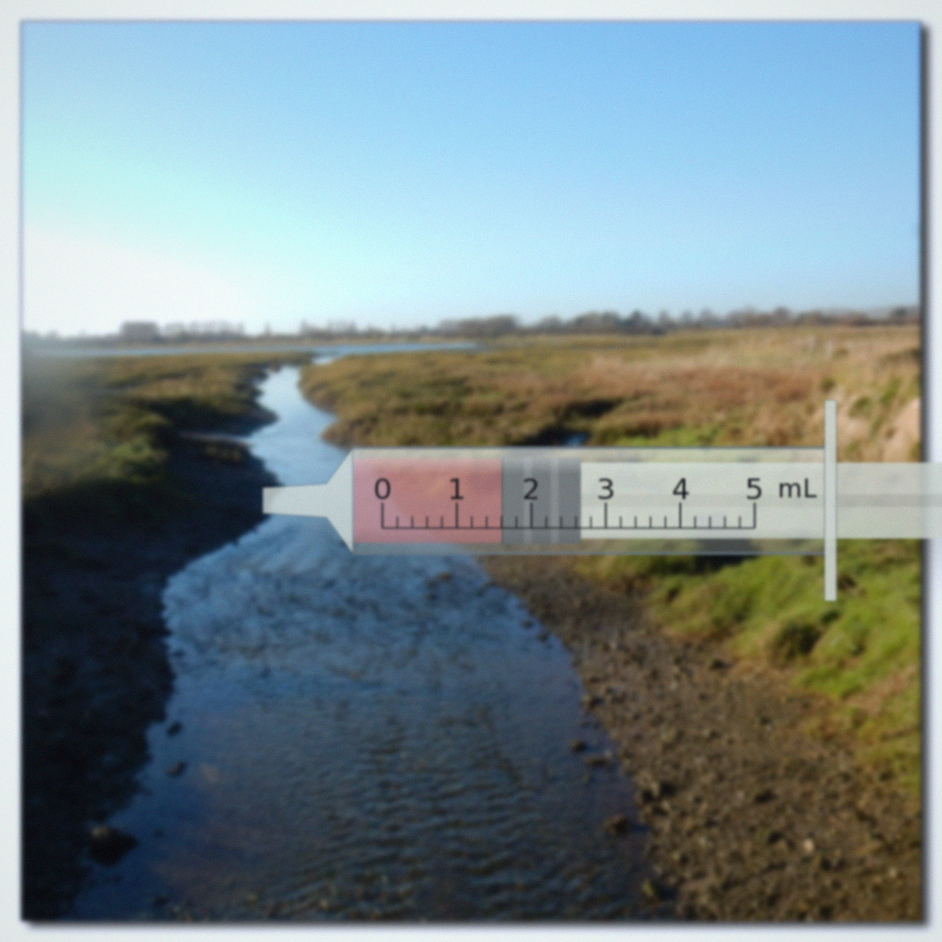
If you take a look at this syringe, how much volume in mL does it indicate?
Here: 1.6 mL
